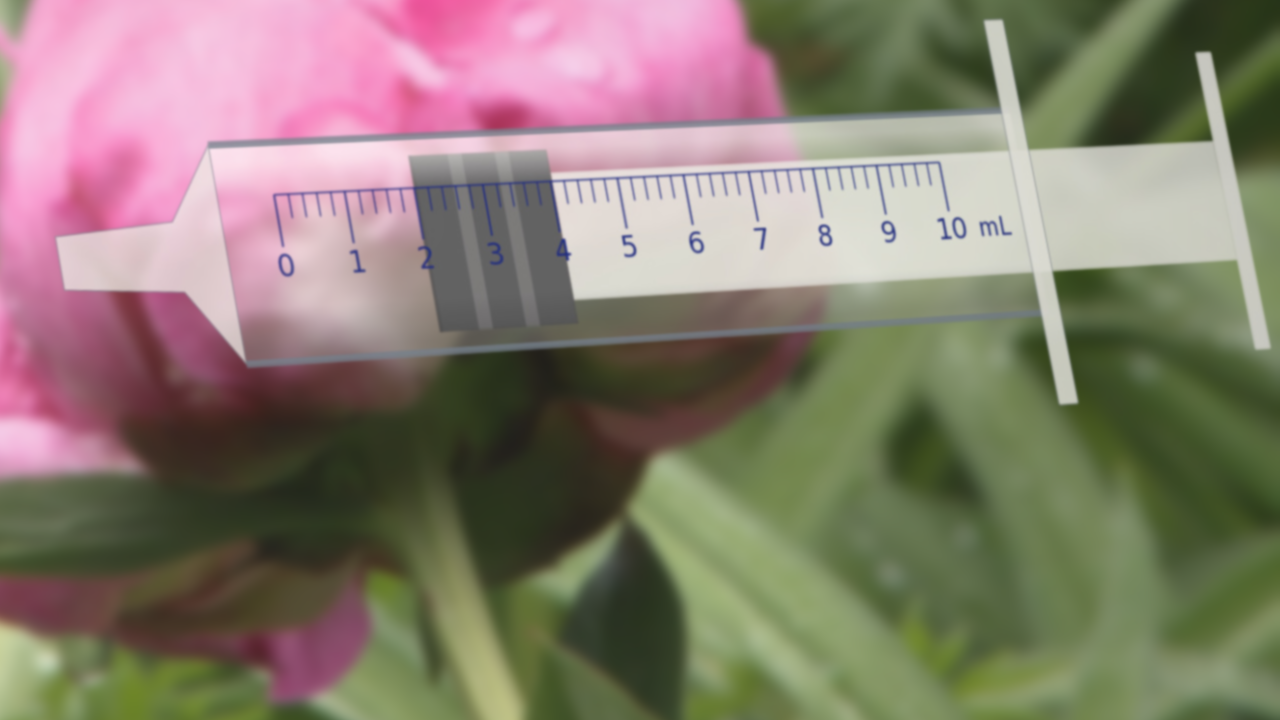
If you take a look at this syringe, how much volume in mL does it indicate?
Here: 2 mL
